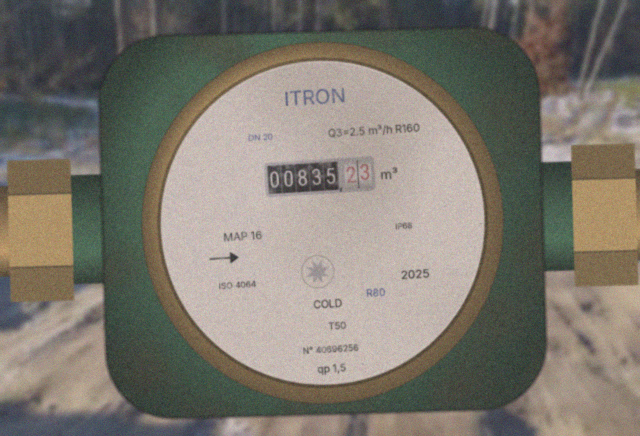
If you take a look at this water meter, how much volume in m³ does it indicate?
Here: 835.23 m³
